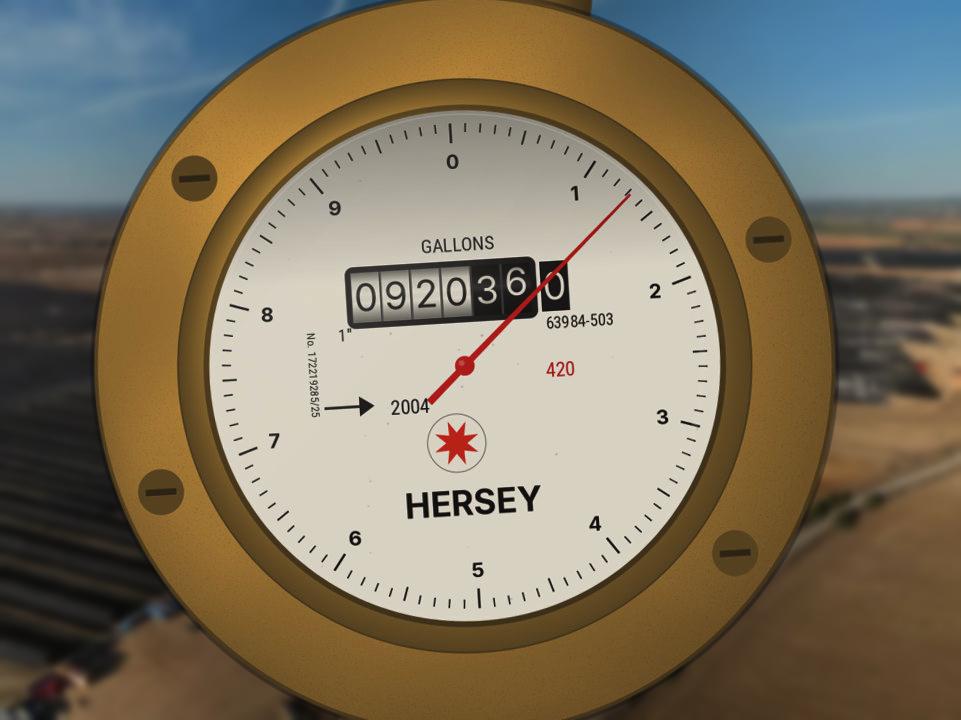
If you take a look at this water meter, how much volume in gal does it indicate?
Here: 920361.3 gal
